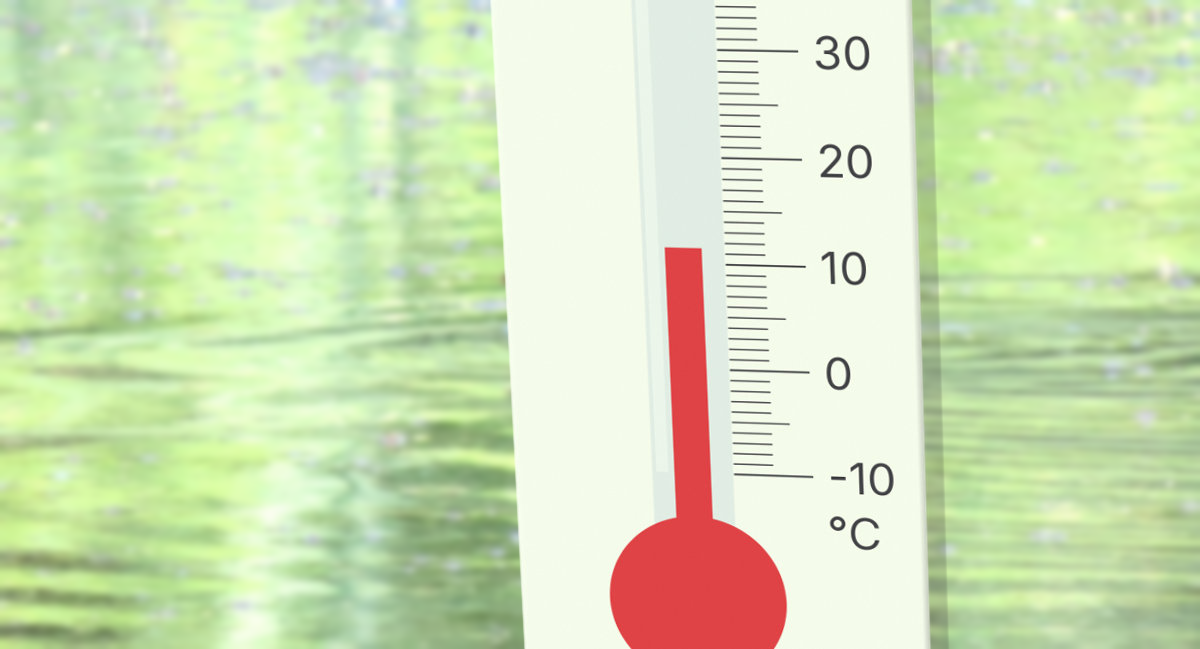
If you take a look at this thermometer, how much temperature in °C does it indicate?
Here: 11.5 °C
